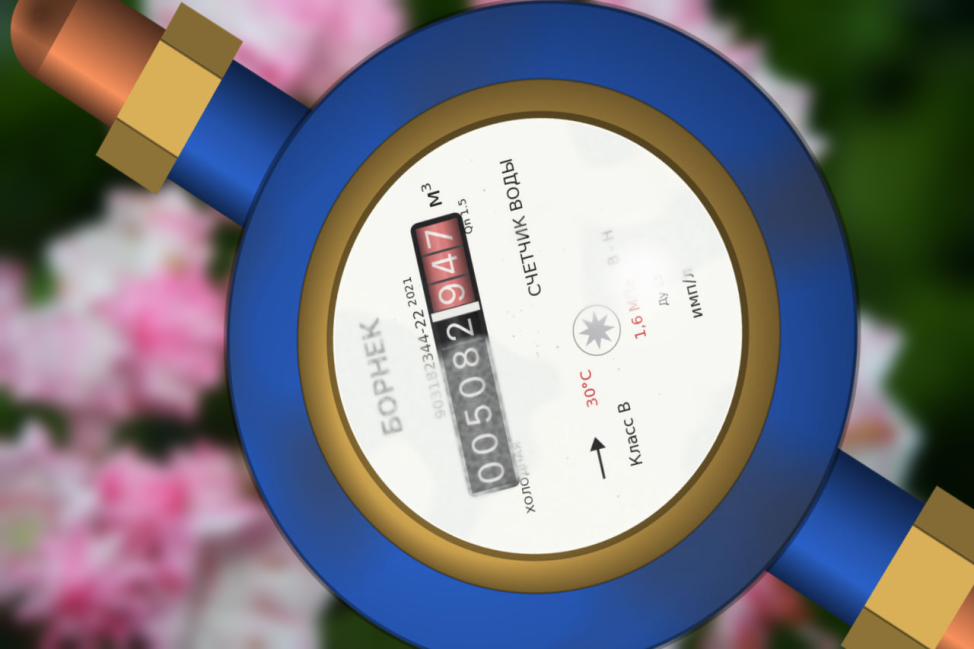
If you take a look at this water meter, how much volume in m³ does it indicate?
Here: 5082.947 m³
